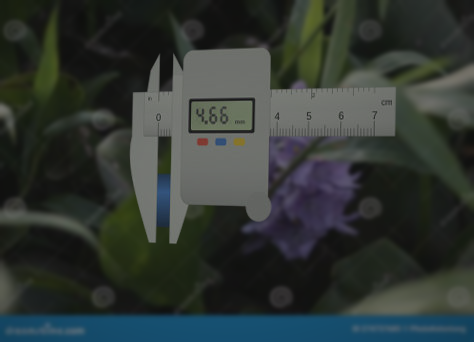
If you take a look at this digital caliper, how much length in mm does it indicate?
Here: 4.66 mm
